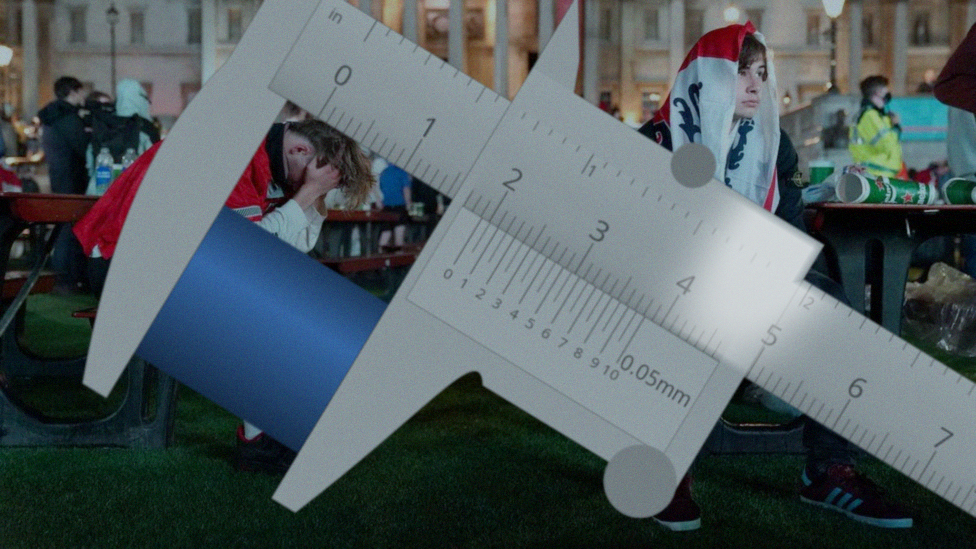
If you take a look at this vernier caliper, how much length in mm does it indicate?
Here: 19.2 mm
